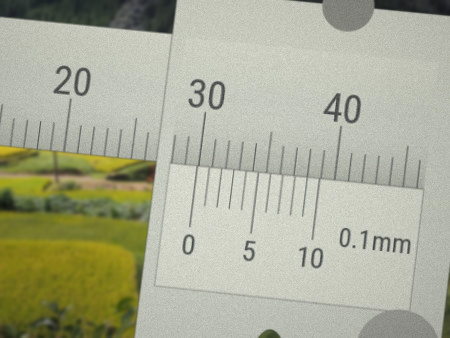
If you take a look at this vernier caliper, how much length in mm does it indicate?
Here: 29.9 mm
